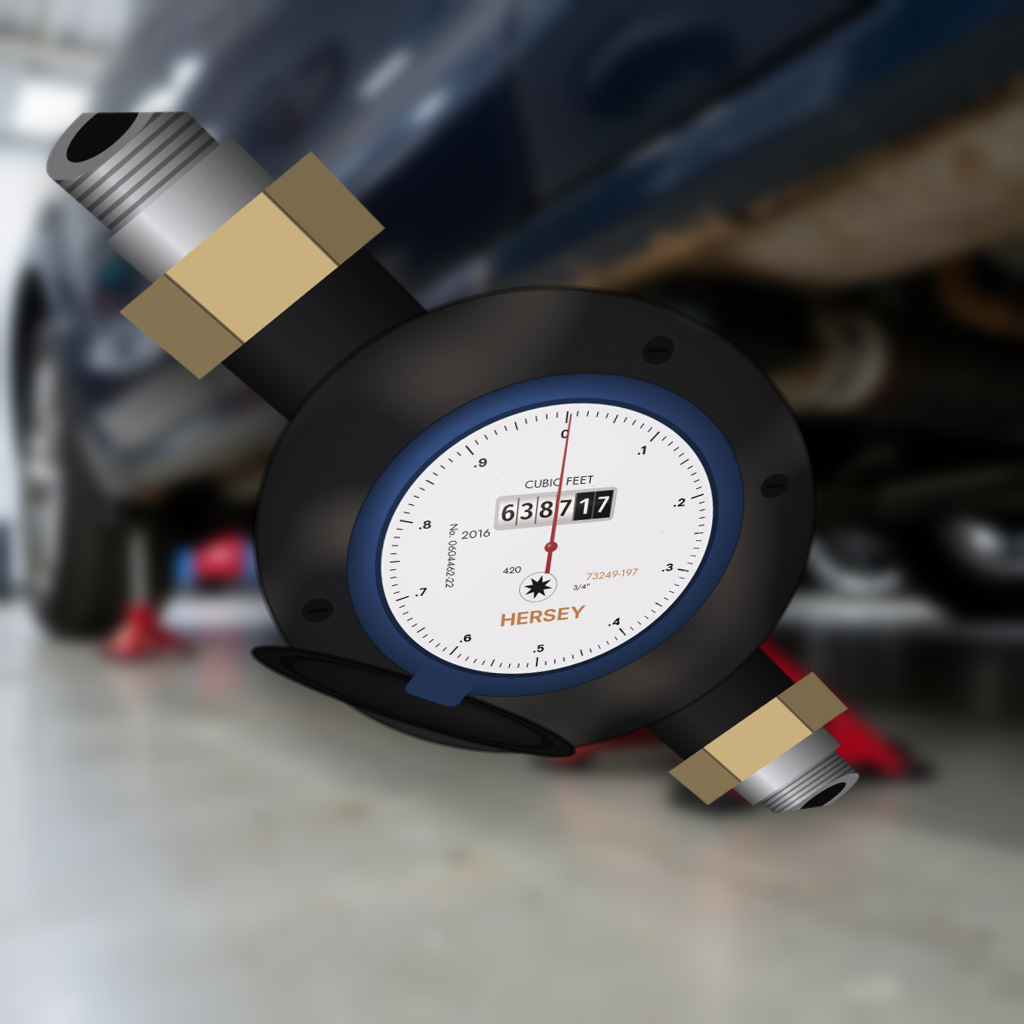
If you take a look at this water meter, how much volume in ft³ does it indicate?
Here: 638717.00 ft³
